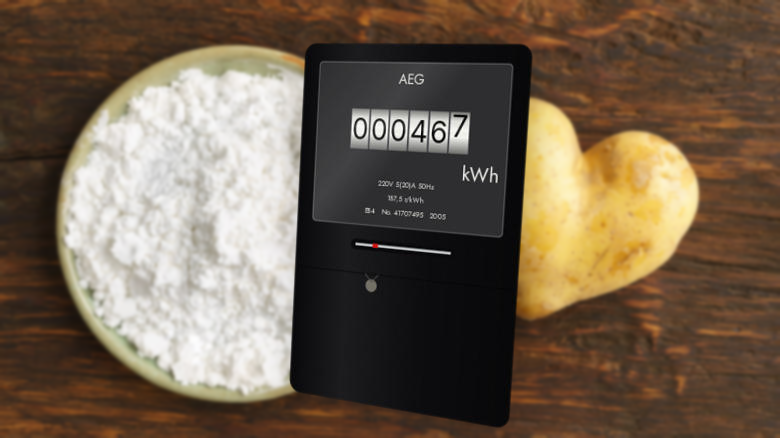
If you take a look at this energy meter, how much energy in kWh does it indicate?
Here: 467 kWh
